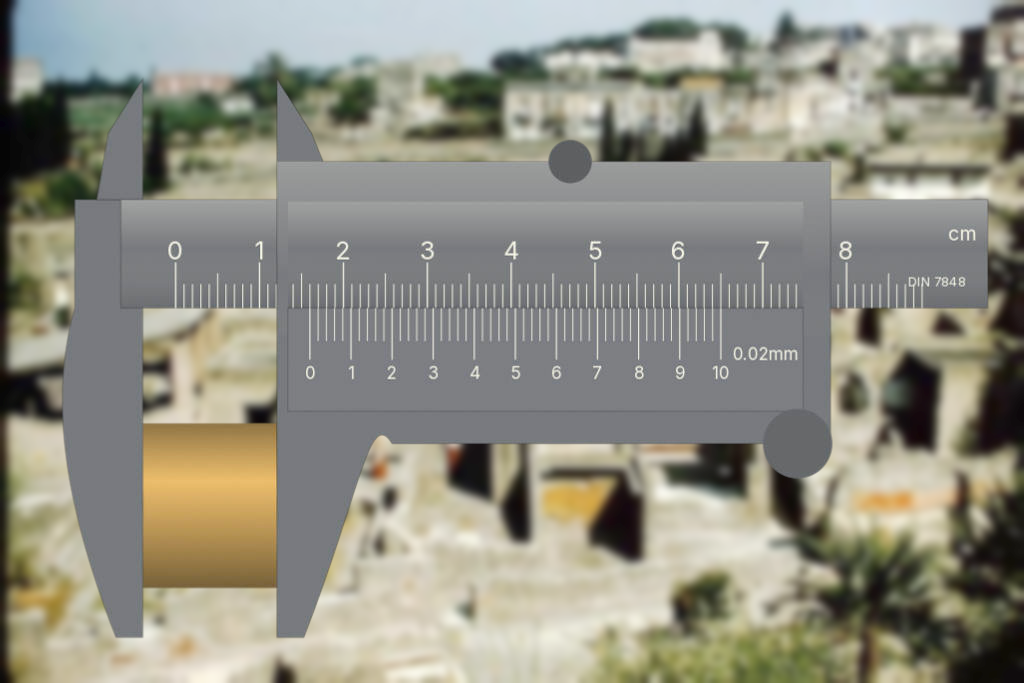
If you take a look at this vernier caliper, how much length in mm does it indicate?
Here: 16.0 mm
